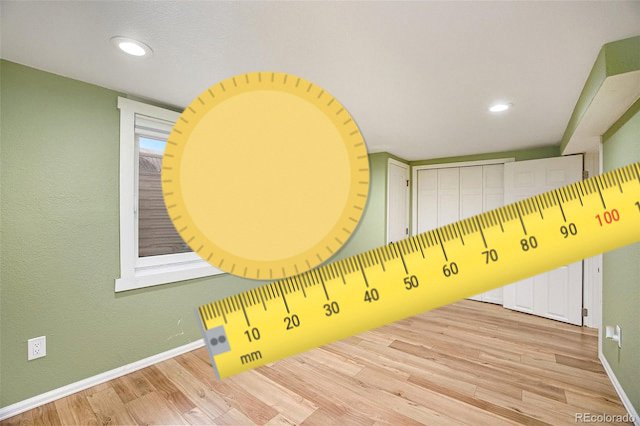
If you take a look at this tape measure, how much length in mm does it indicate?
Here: 50 mm
